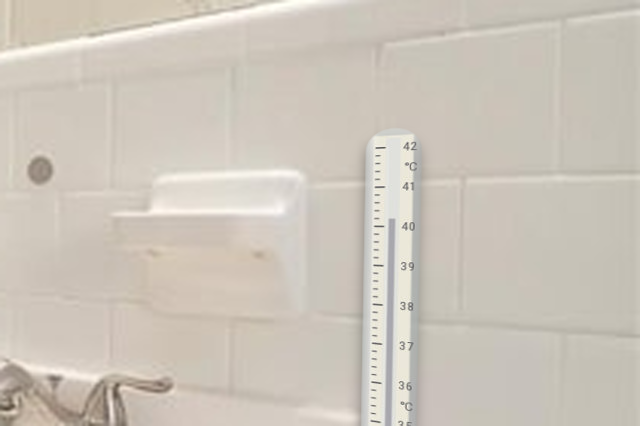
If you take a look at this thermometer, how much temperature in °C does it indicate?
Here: 40.2 °C
